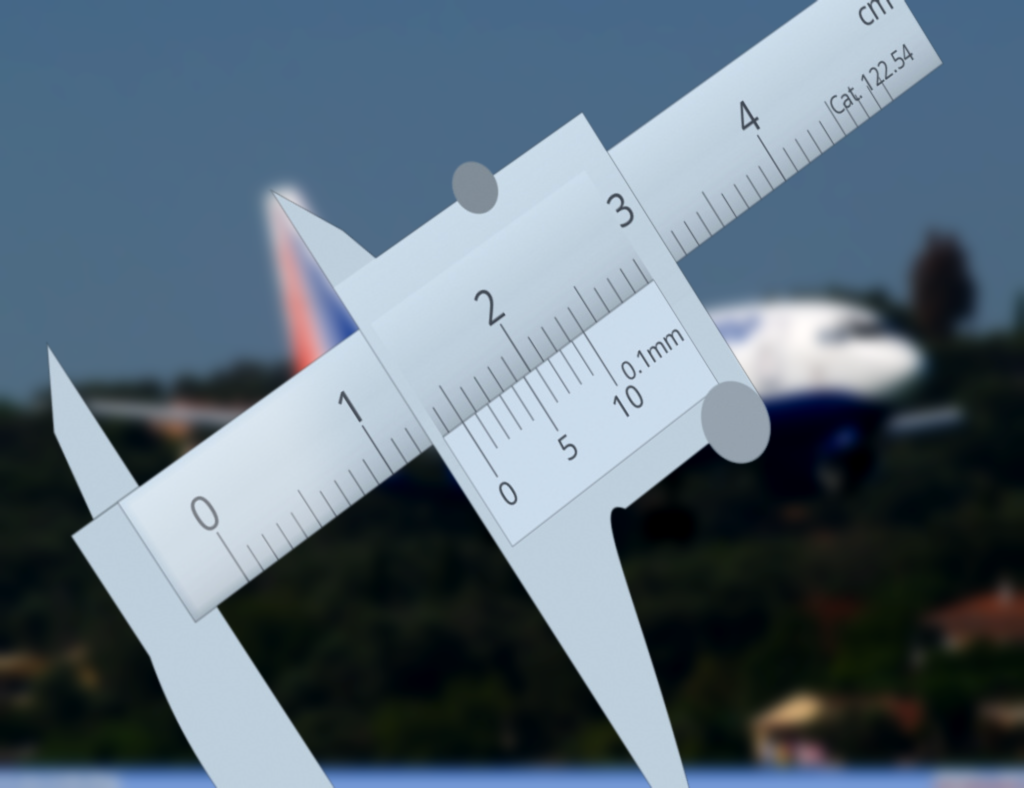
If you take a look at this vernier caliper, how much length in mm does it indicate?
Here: 15.0 mm
